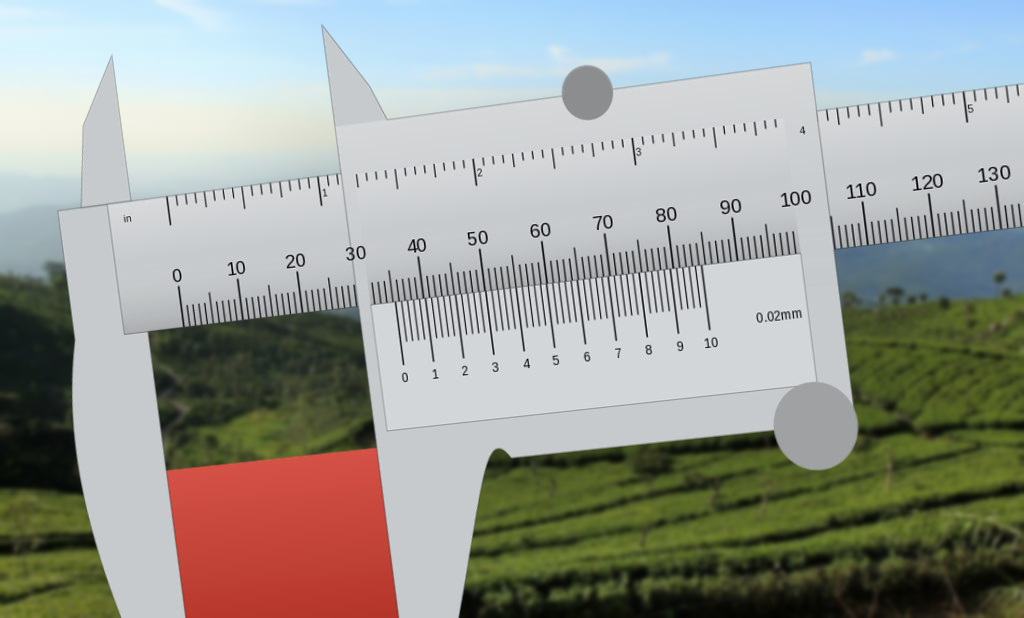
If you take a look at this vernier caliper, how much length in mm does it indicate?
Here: 35.4 mm
